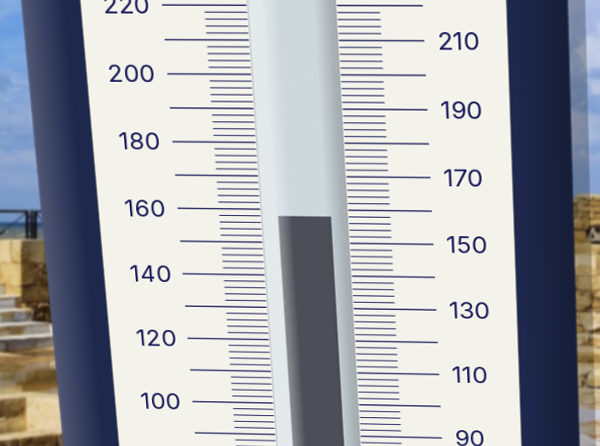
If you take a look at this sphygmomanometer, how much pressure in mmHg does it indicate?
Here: 158 mmHg
